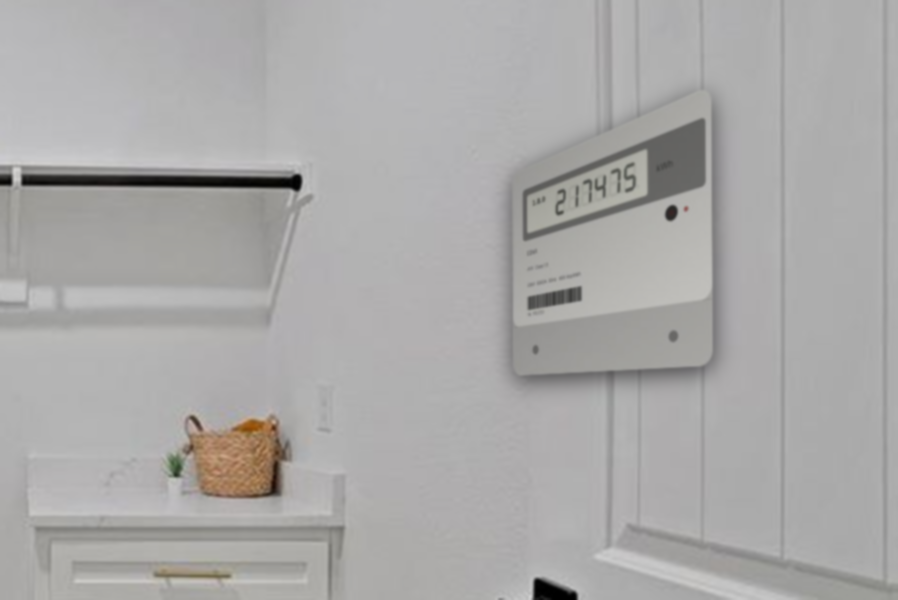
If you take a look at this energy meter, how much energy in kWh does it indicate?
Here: 217475 kWh
